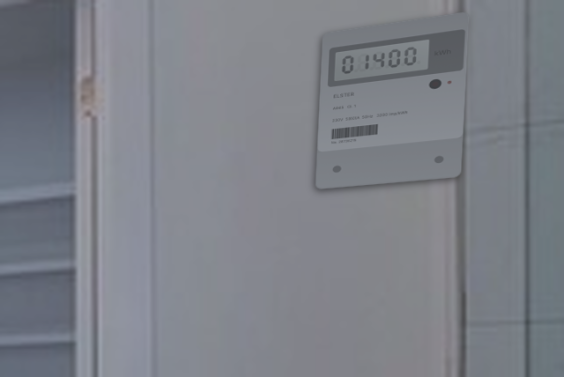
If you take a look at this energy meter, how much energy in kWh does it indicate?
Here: 1400 kWh
